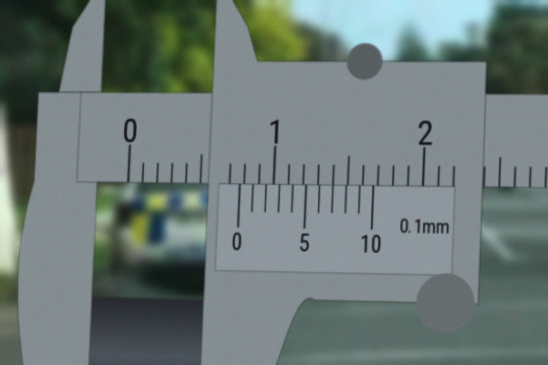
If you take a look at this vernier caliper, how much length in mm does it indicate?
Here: 7.7 mm
